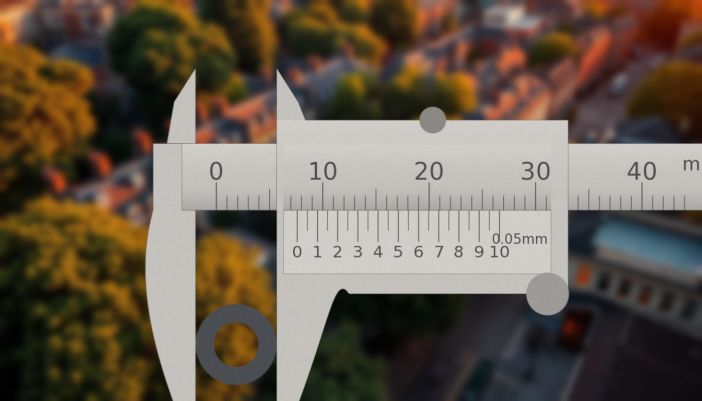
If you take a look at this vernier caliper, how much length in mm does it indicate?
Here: 7.6 mm
